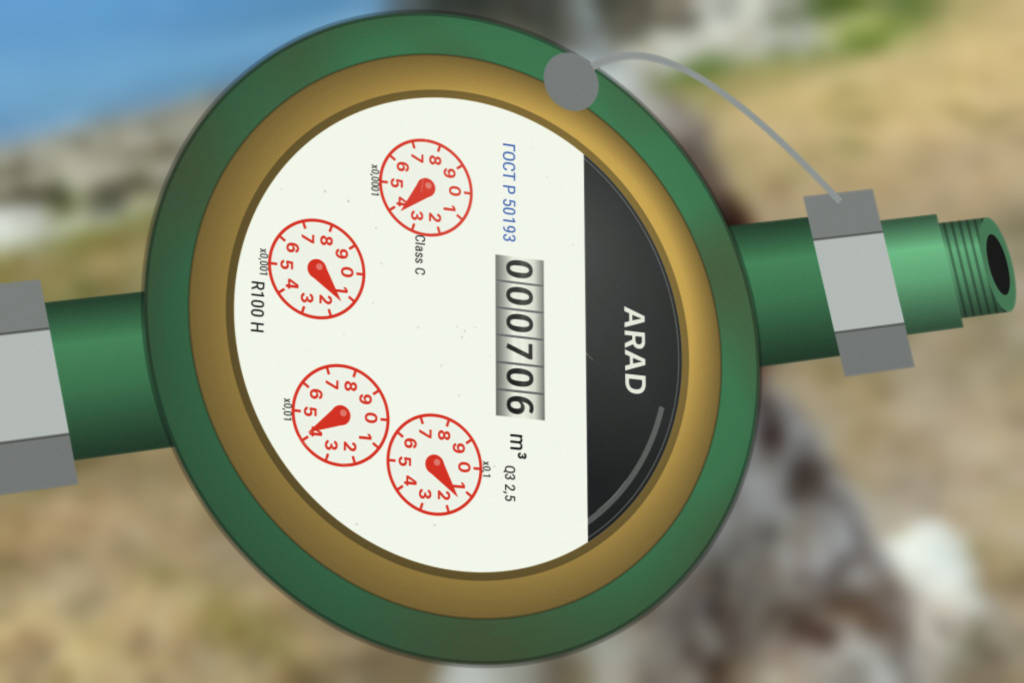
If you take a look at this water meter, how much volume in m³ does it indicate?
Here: 706.1413 m³
